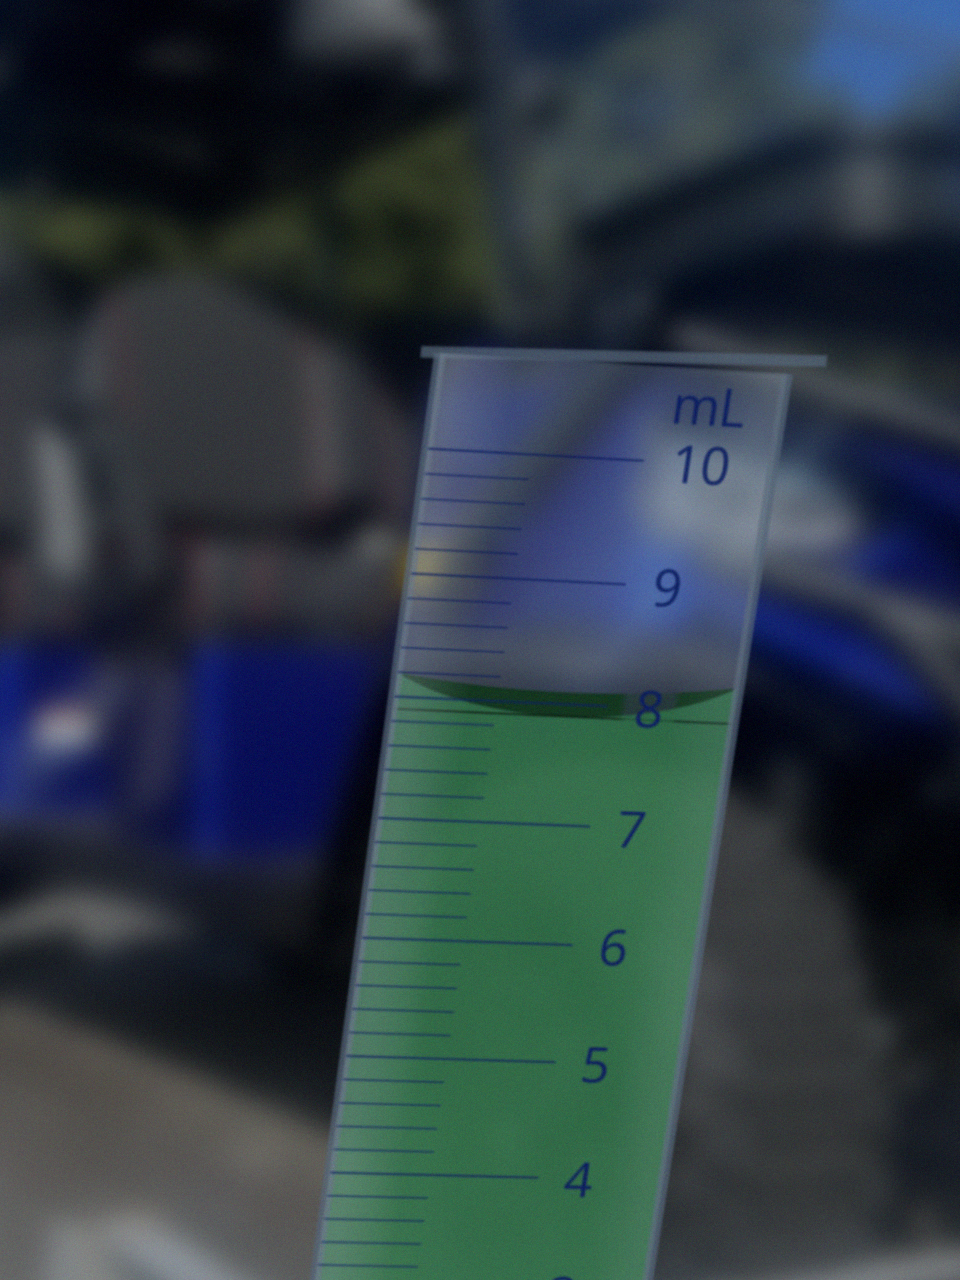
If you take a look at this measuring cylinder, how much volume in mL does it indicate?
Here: 7.9 mL
